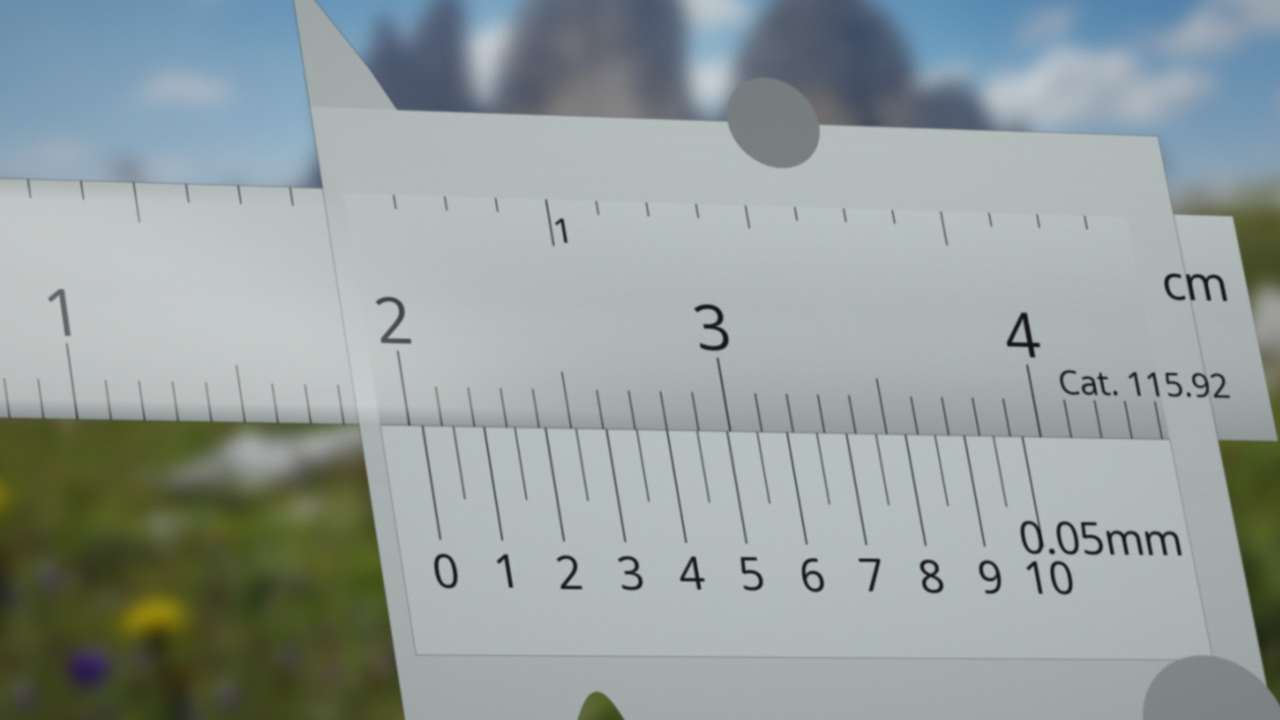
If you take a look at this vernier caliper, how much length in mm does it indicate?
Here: 20.40 mm
